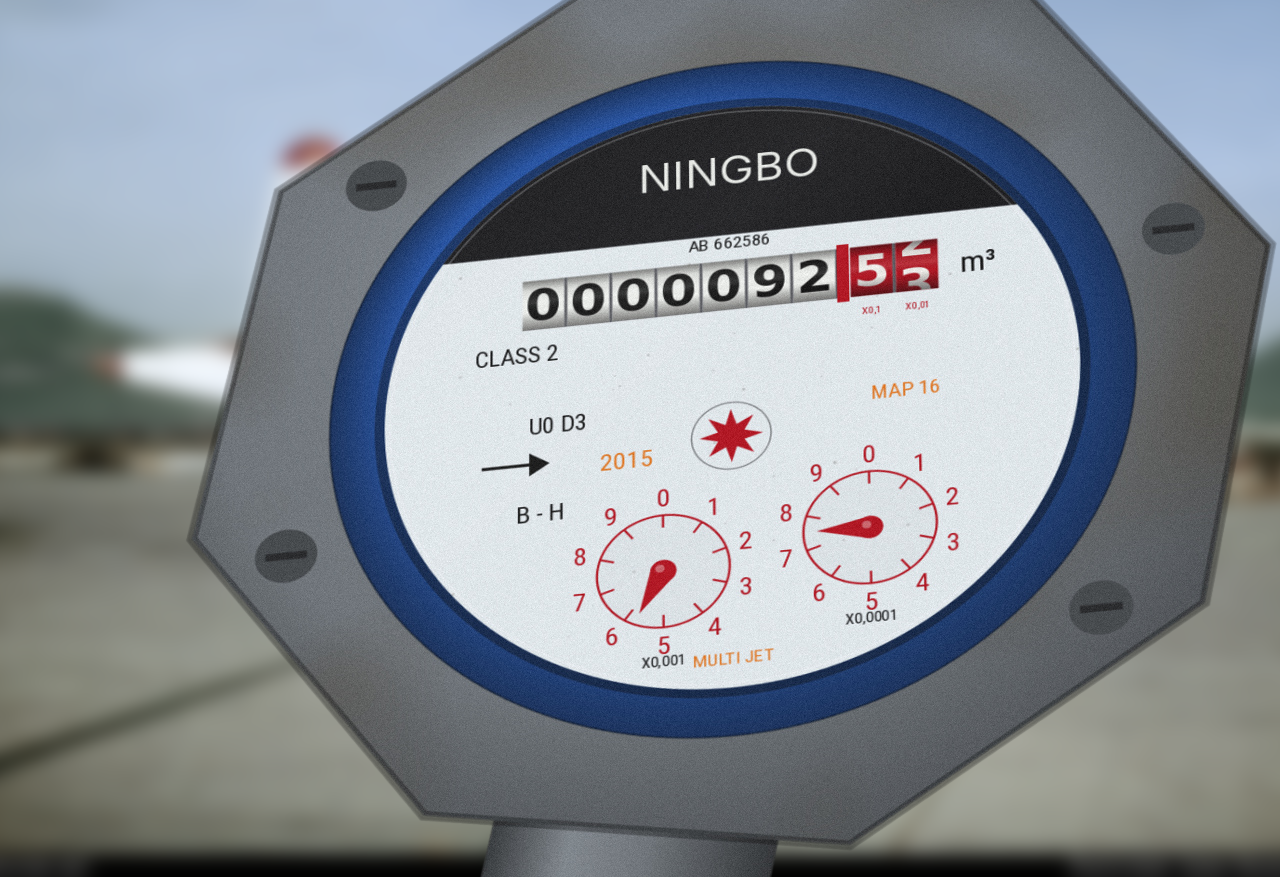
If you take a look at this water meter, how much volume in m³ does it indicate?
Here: 92.5257 m³
